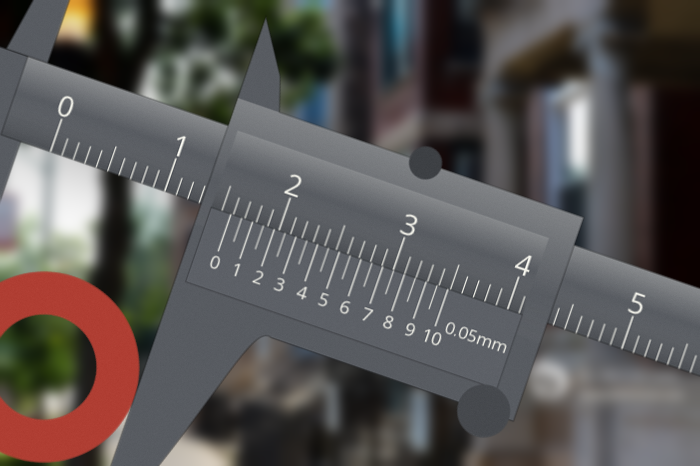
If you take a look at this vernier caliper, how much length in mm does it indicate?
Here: 15.8 mm
